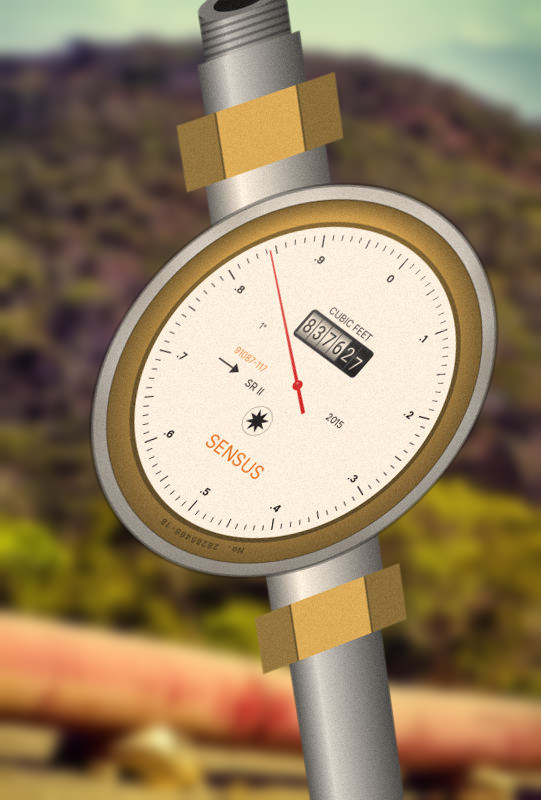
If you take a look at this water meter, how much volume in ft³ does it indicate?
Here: 837626.84 ft³
